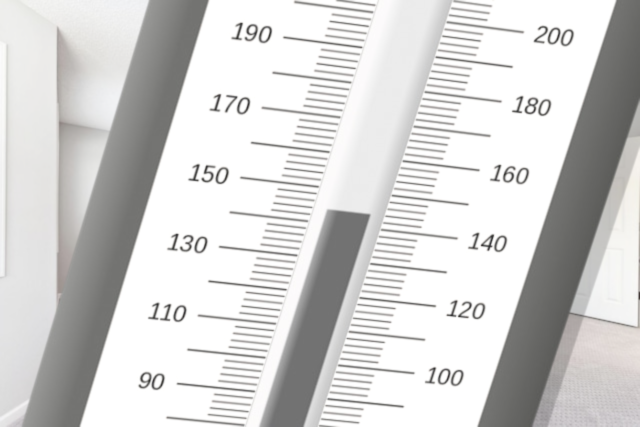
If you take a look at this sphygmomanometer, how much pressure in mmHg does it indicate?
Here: 144 mmHg
